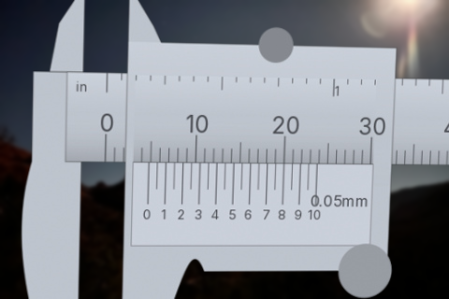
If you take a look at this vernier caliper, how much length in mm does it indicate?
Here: 4.8 mm
